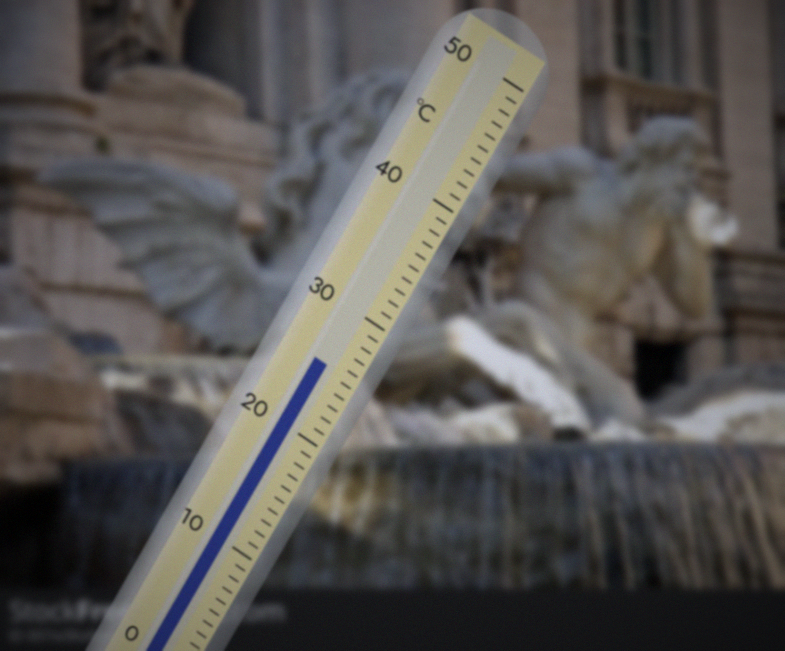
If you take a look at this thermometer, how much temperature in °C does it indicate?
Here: 25.5 °C
